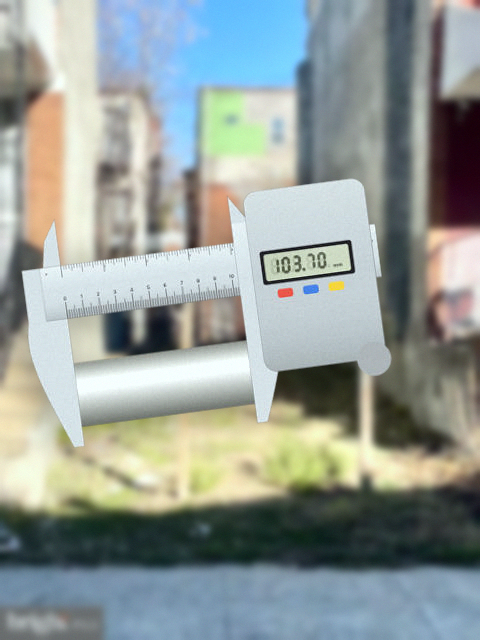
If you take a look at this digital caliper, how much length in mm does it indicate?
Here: 103.70 mm
